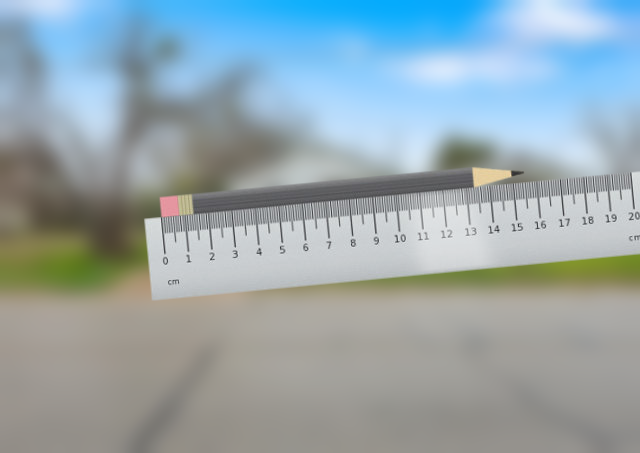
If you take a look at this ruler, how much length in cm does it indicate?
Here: 15.5 cm
